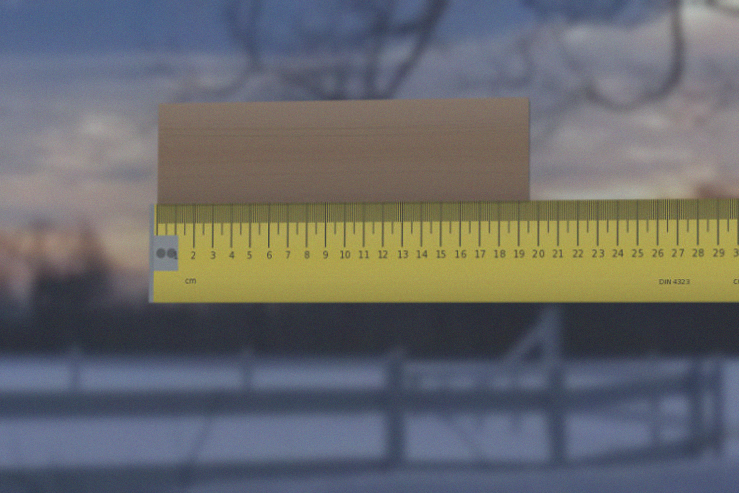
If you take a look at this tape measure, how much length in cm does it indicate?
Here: 19.5 cm
